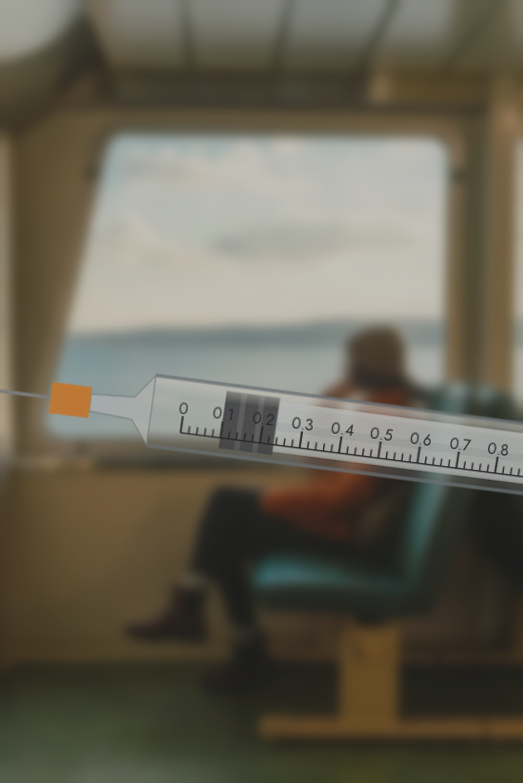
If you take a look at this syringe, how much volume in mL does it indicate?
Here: 0.1 mL
